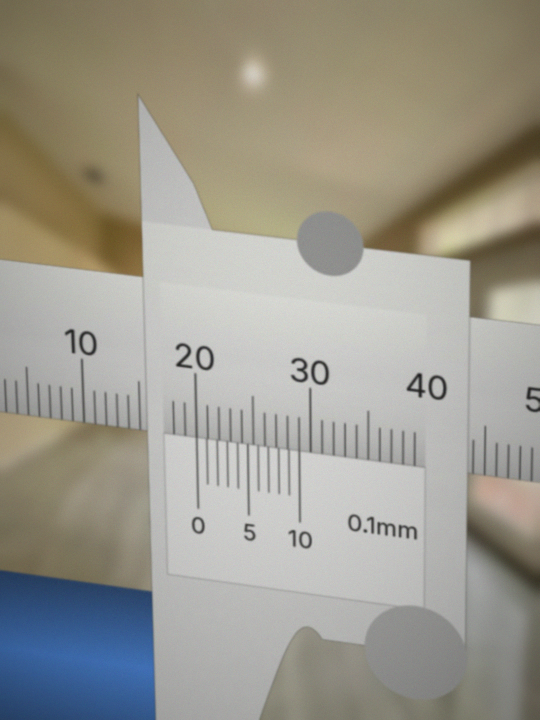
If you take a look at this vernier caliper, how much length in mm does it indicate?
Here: 20.0 mm
